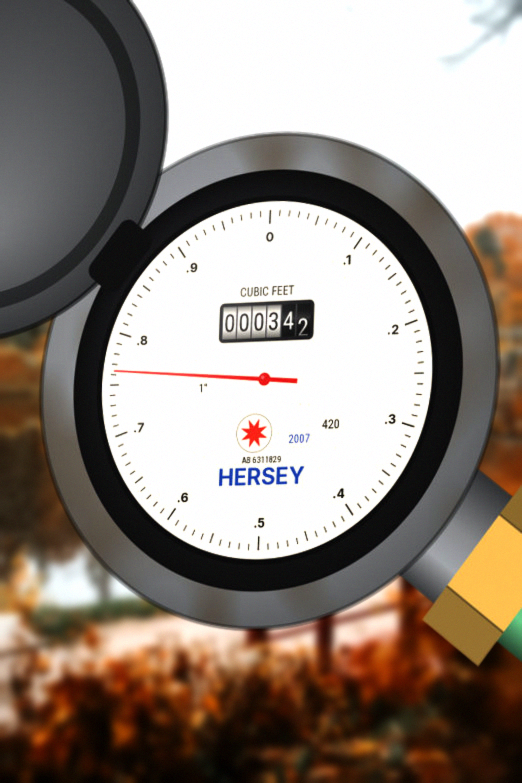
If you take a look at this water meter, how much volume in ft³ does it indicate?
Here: 341.76 ft³
